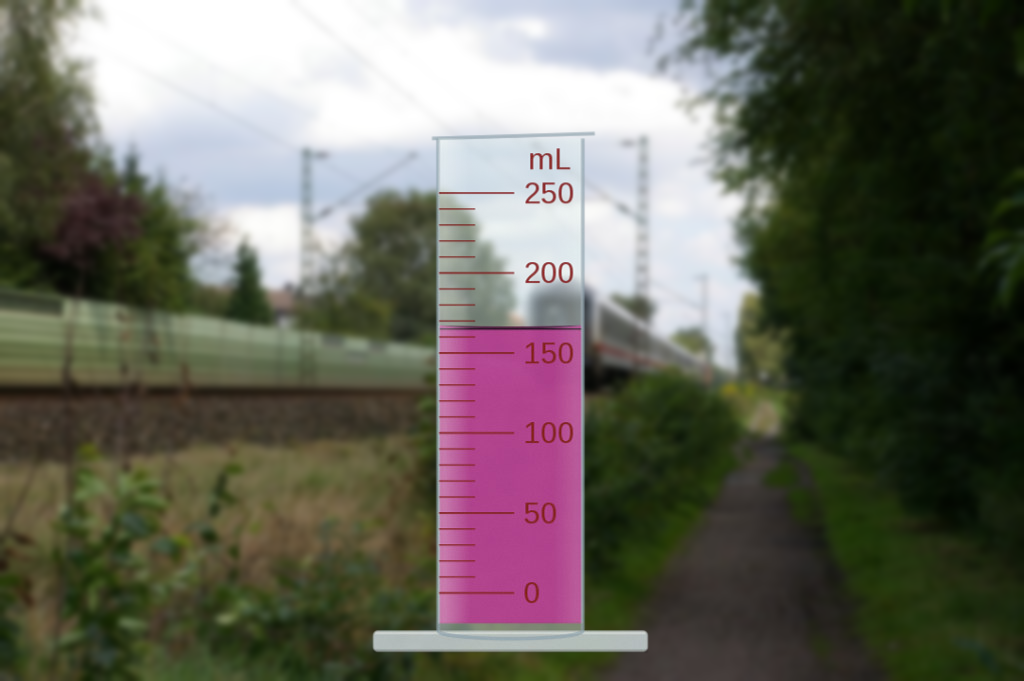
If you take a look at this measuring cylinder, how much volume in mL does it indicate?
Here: 165 mL
